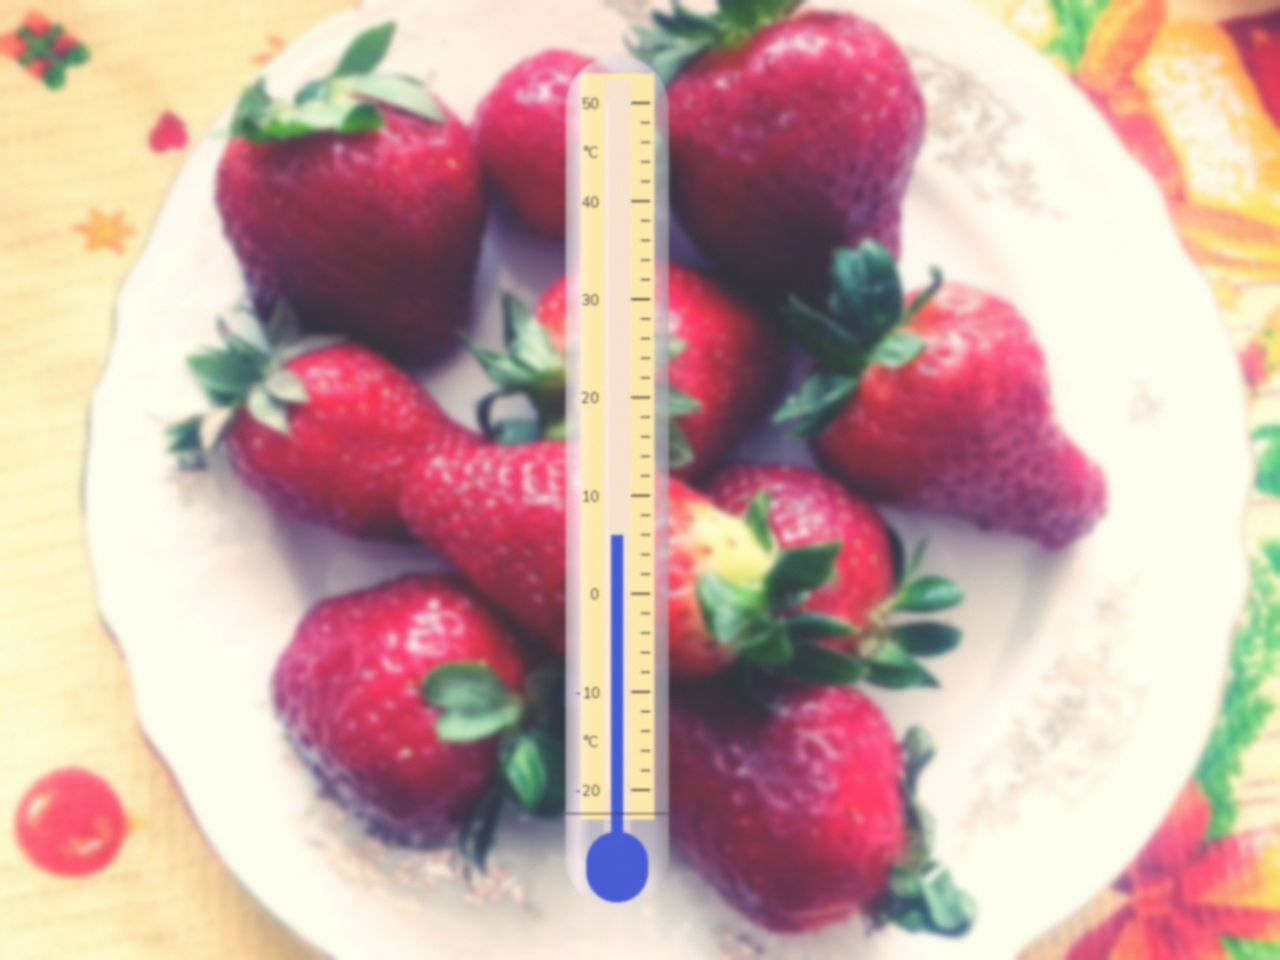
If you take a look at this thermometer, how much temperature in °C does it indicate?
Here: 6 °C
